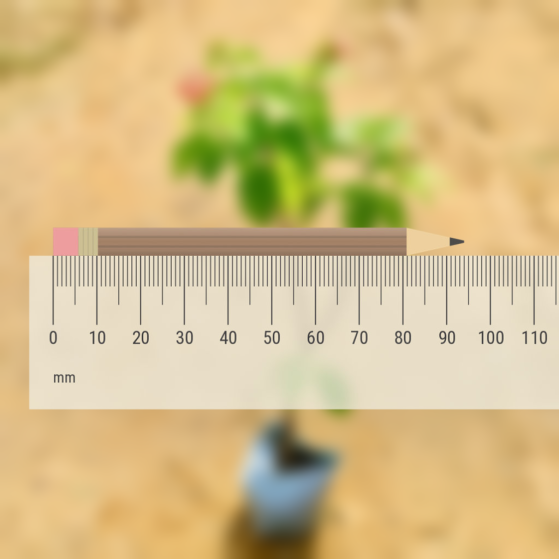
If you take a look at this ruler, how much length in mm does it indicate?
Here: 94 mm
